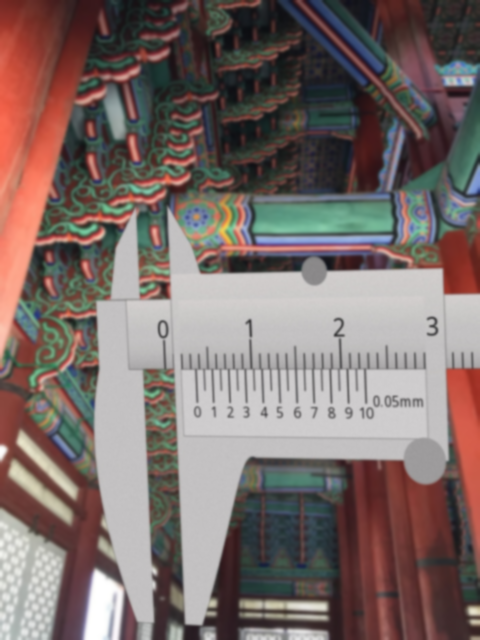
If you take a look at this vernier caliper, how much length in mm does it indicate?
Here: 3.6 mm
